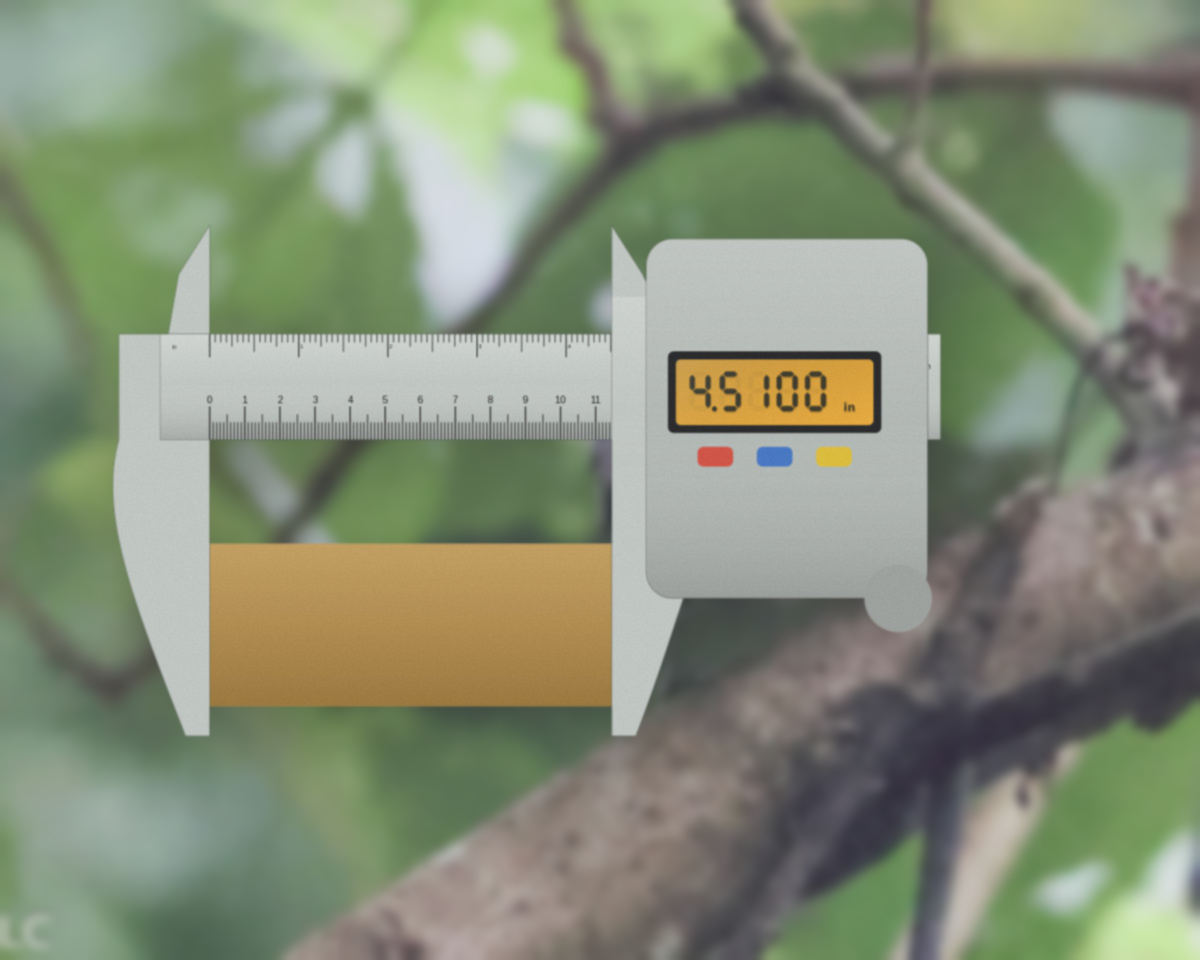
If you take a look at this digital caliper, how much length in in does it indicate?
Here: 4.5100 in
